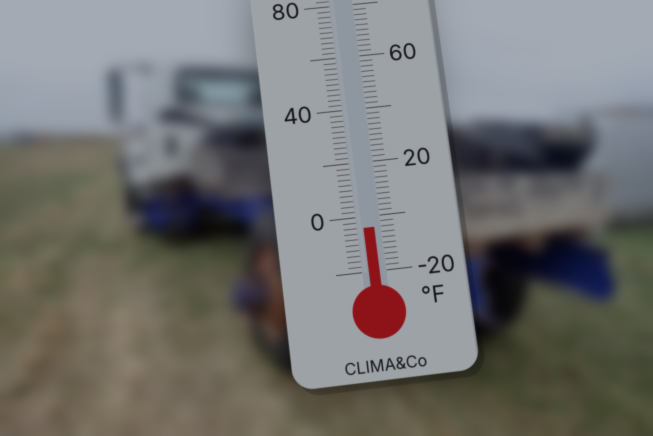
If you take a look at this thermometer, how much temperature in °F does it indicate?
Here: -4 °F
